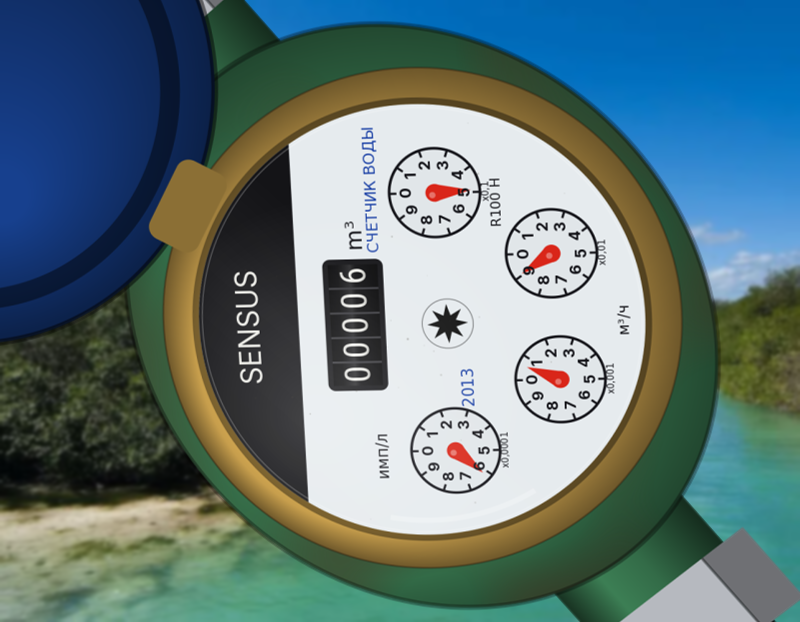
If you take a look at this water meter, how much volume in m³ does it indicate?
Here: 6.4906 m³
